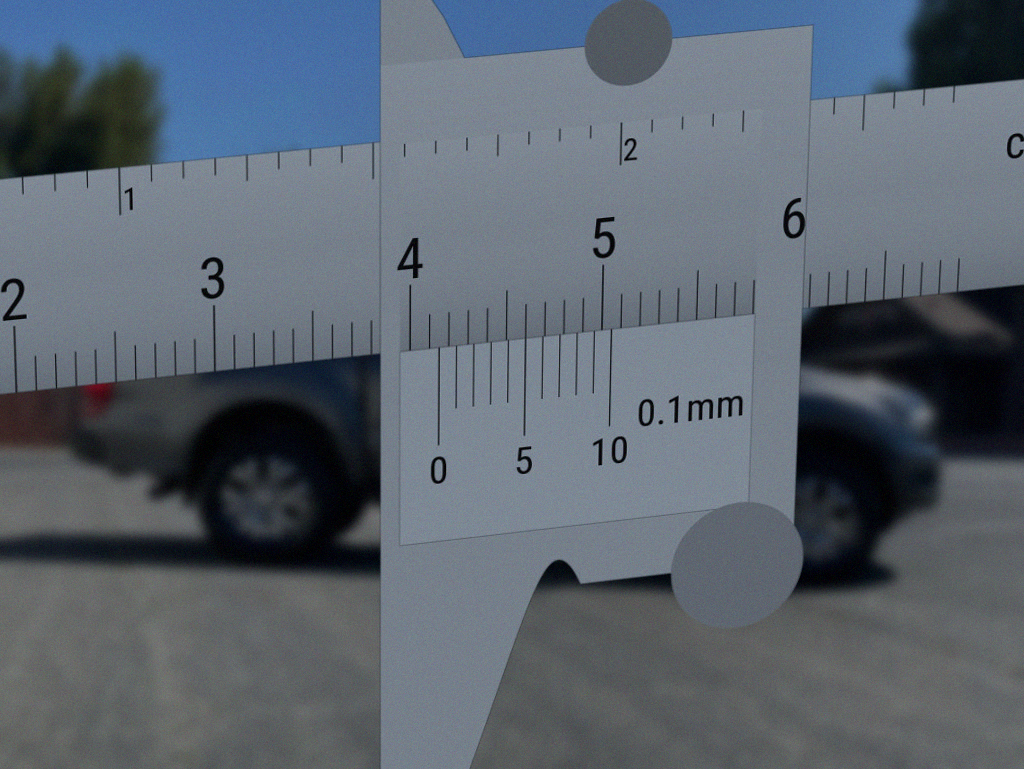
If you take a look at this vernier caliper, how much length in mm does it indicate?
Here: 41.5 mm
